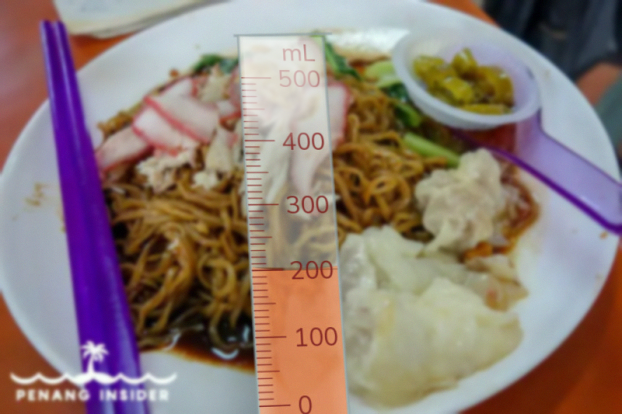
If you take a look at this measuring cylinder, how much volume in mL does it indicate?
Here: 200 mL
